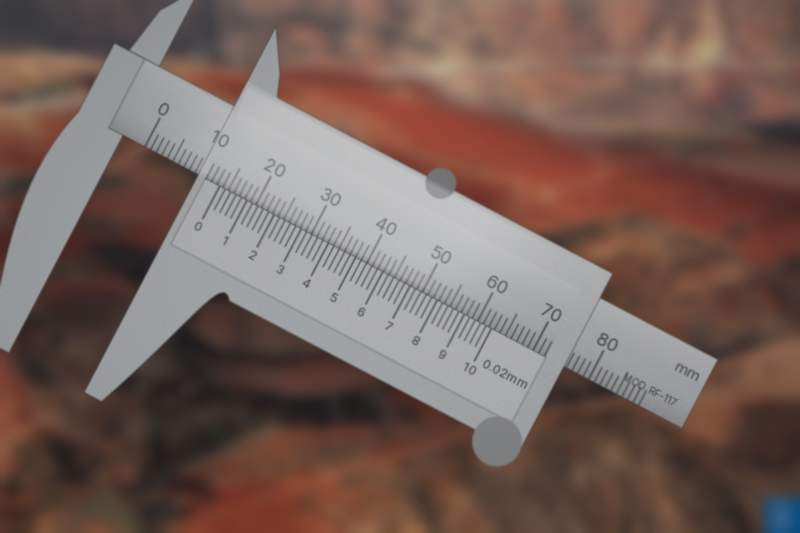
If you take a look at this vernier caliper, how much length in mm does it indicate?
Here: 13.5 mm
